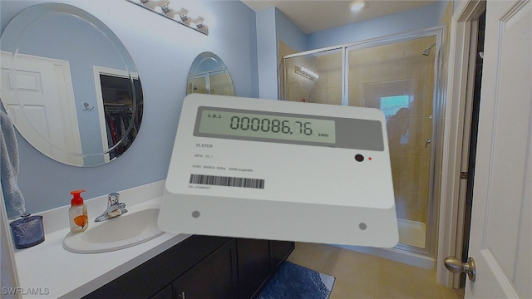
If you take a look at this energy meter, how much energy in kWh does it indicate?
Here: 86.76 kWh
